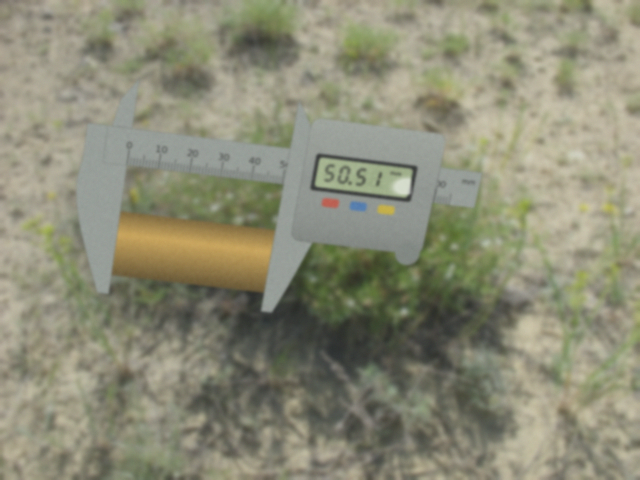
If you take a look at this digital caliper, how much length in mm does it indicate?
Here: 50.51 mm
